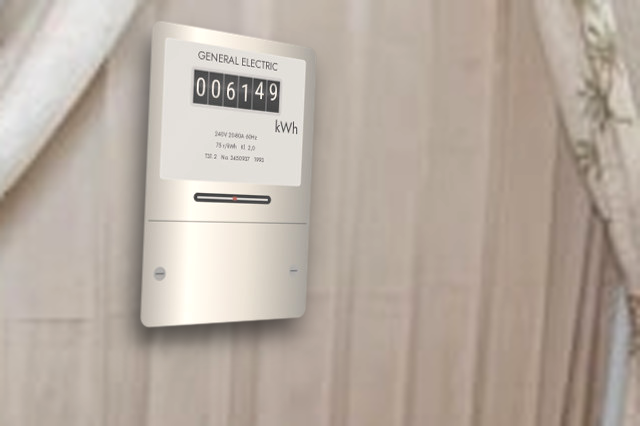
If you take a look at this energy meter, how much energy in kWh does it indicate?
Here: 6149 kWh
